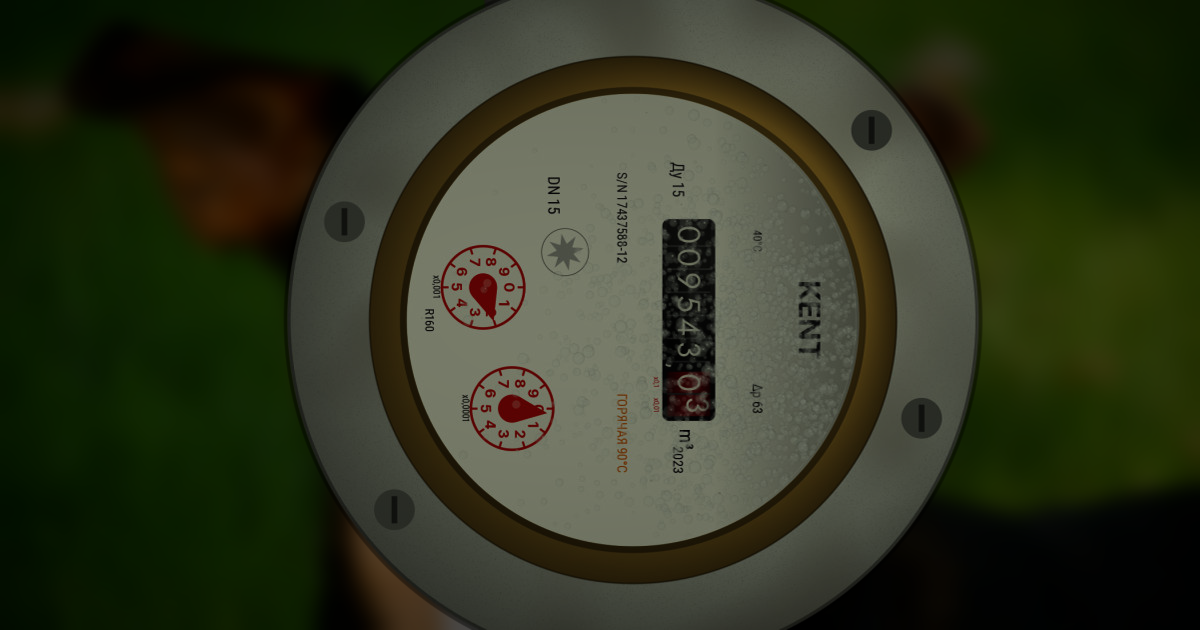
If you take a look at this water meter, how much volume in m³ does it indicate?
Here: 9543.0320 m³
